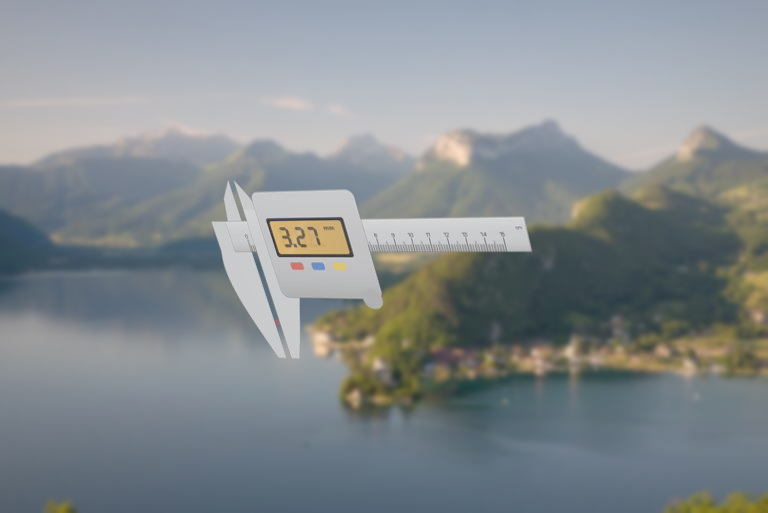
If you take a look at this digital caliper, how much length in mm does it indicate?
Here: 3.27 mm
